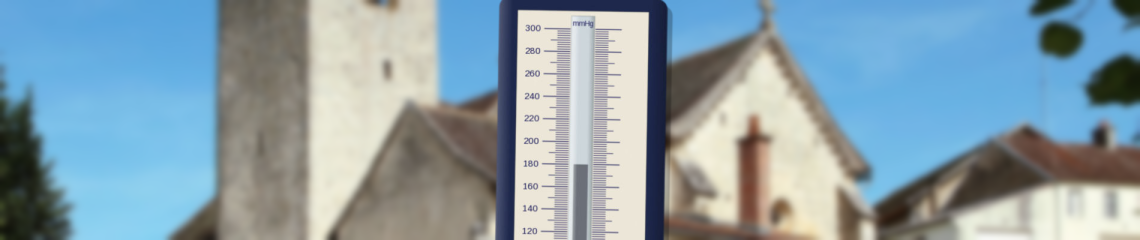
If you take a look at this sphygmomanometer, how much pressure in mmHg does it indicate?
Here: 180 mmHg
